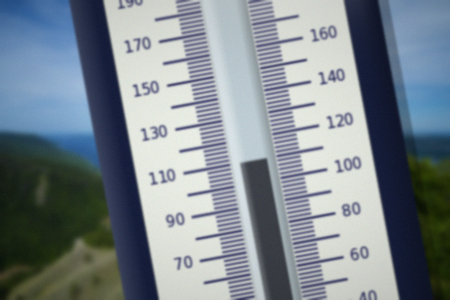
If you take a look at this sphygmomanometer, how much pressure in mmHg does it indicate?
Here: 110 mmHg
